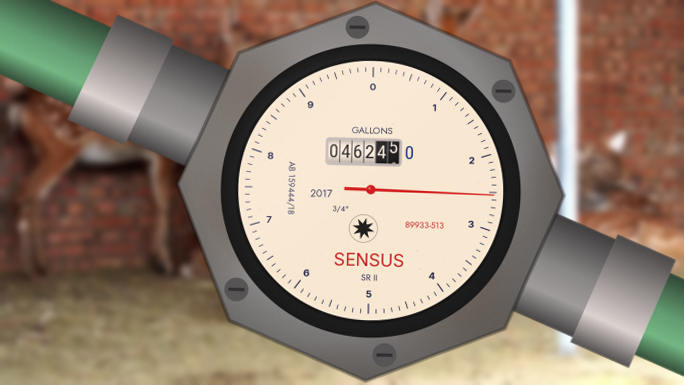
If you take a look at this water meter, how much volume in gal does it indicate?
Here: 462452.5 gal
